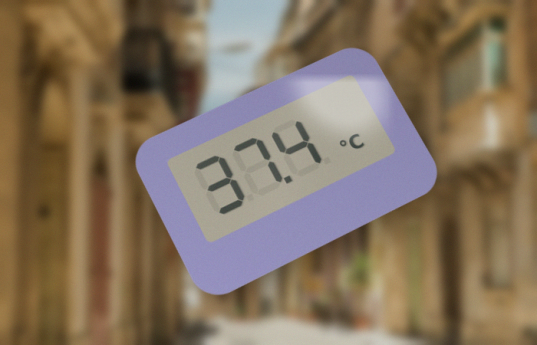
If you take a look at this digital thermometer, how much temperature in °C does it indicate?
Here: 37.4 °C
